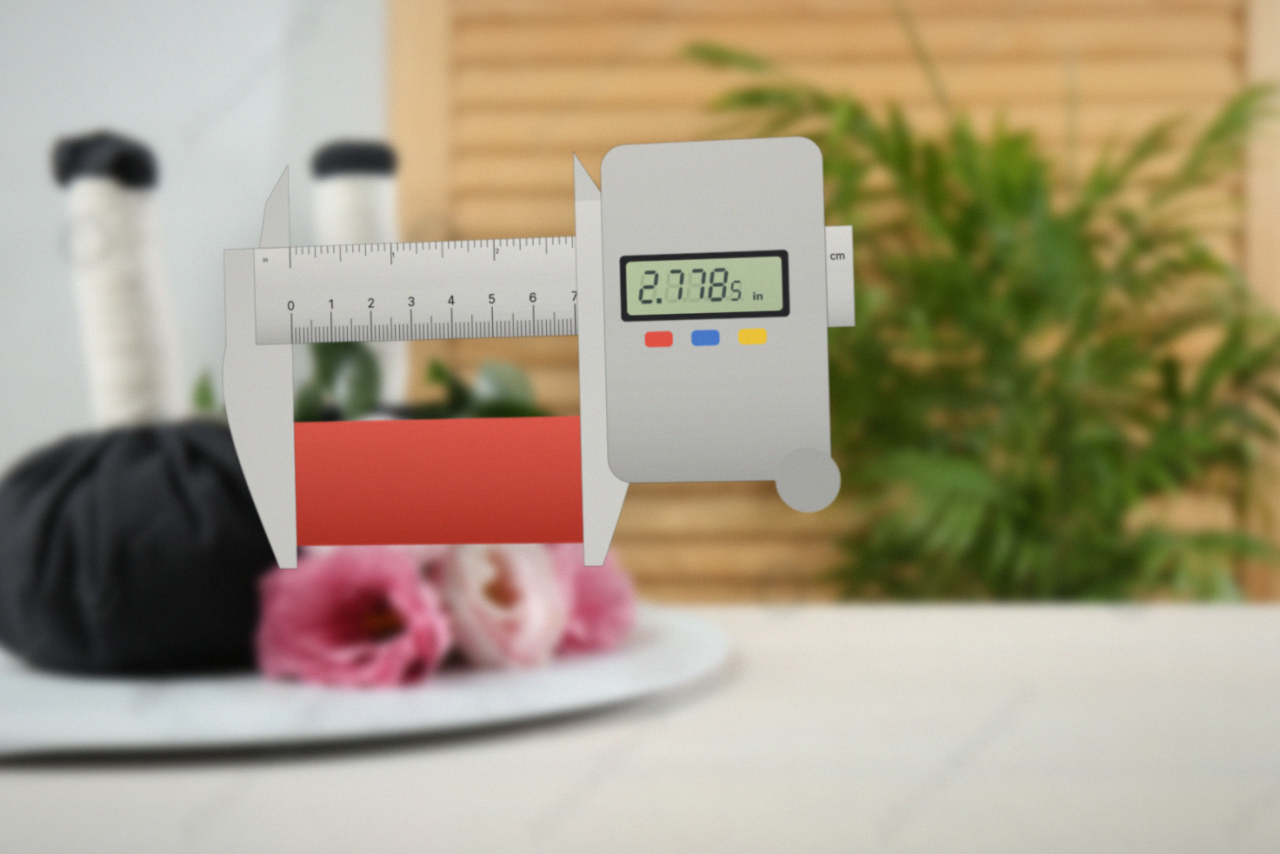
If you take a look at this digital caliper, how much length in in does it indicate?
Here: 2.7785 in
